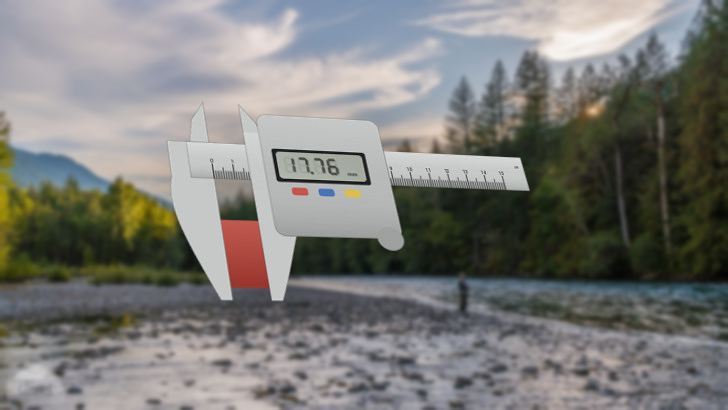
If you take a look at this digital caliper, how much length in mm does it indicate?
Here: 17.76 mm
